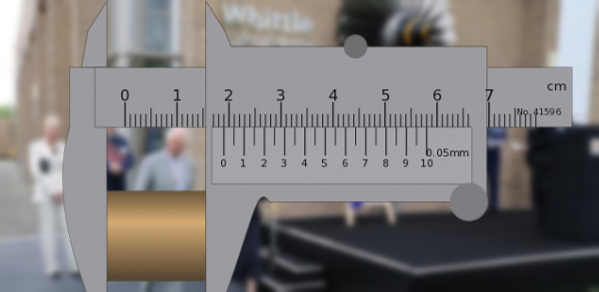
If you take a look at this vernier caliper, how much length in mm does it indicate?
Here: 19.0 mm
